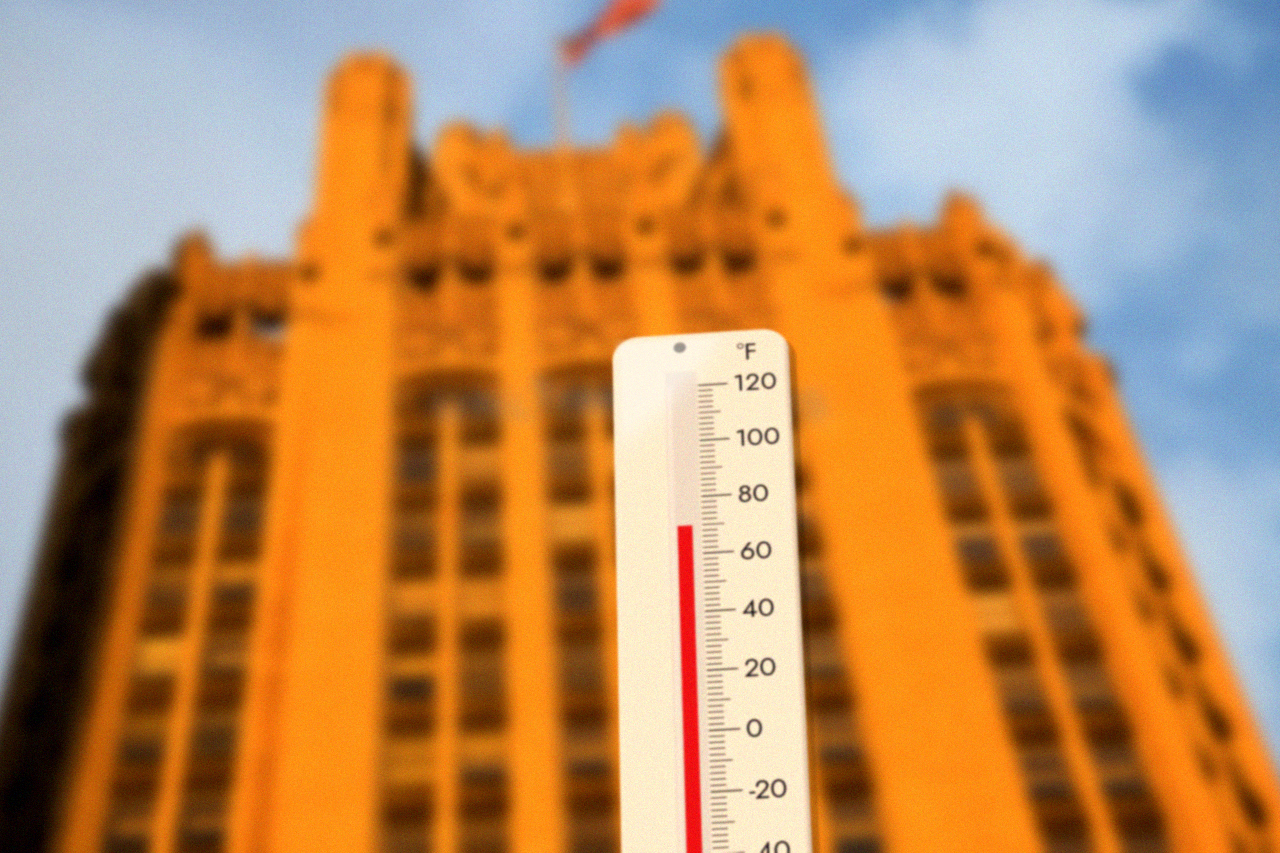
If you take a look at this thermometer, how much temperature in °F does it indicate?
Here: 70 °F
